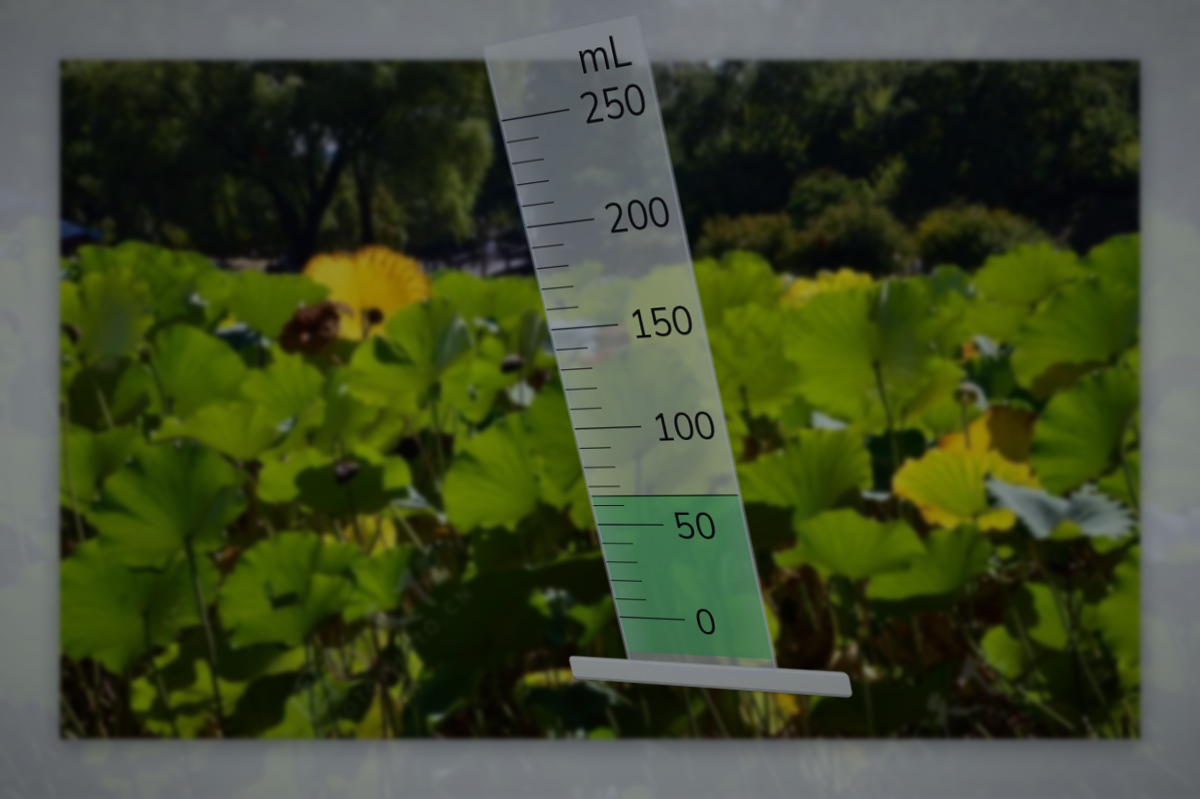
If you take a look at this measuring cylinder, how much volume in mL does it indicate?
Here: 65 mL
